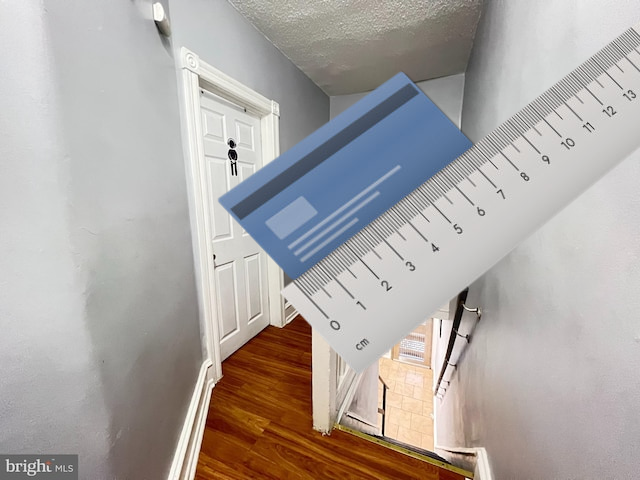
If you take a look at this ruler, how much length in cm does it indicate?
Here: 7.5 cm
